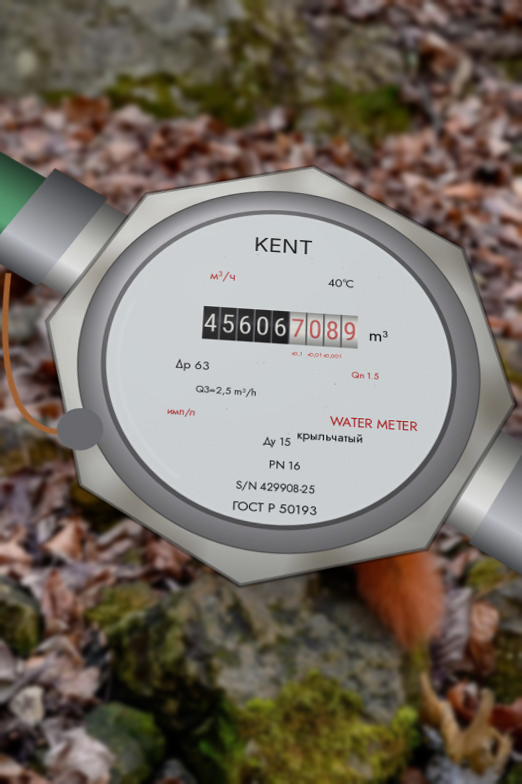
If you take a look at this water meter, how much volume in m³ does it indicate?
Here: 45606.7089 m³
